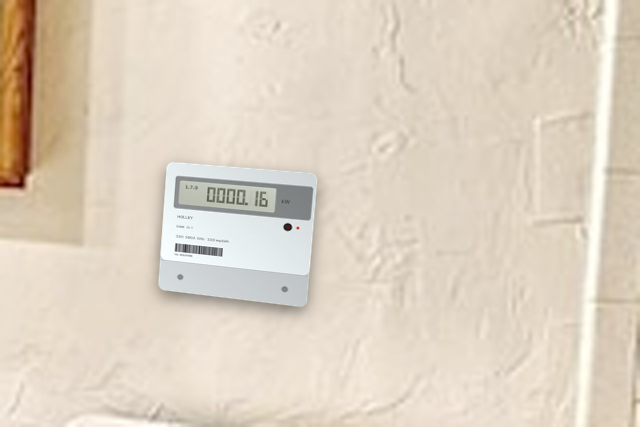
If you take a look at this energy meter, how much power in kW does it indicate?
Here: 0.16 kW
